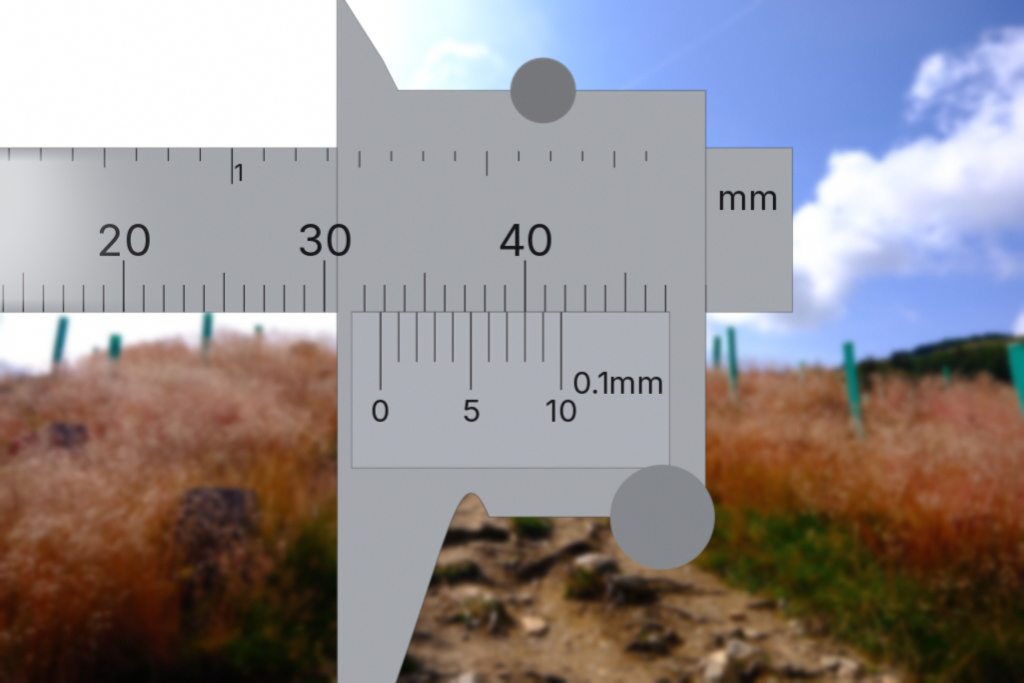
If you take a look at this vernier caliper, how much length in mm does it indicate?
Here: 32.8 mm
